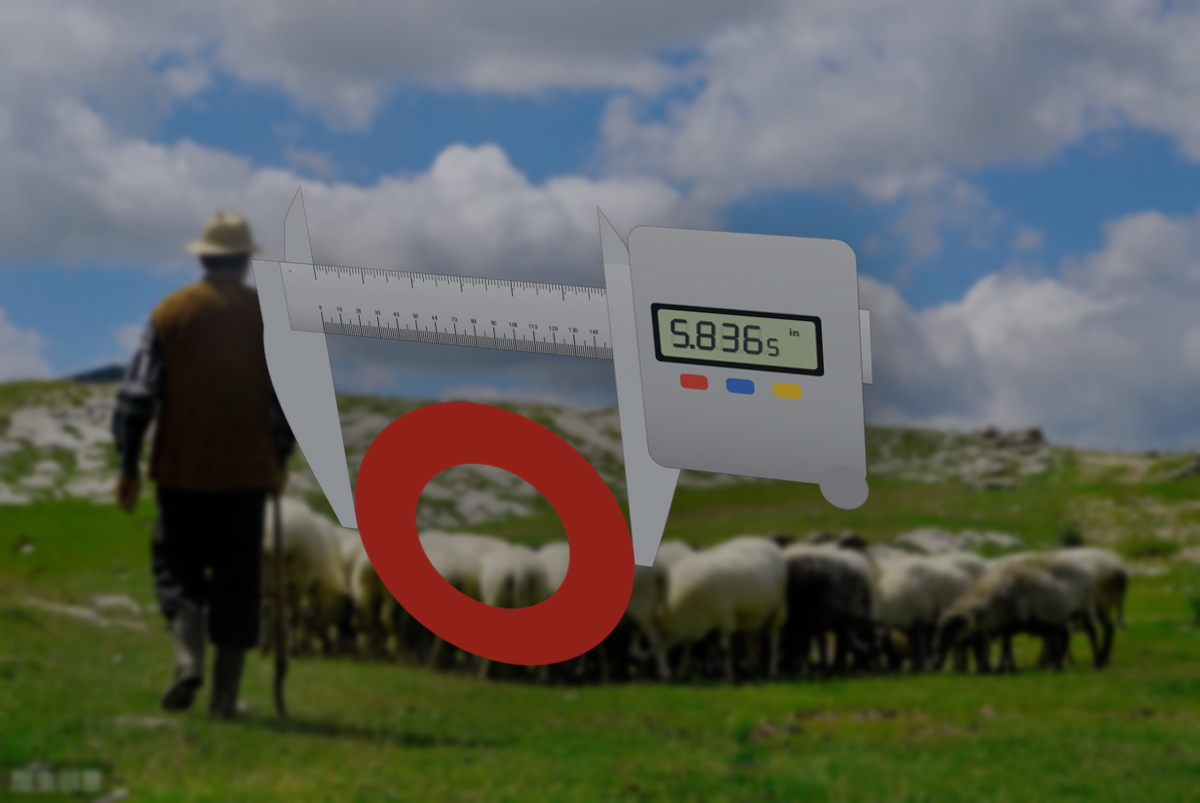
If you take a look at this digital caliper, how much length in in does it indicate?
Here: 5.8365 in
